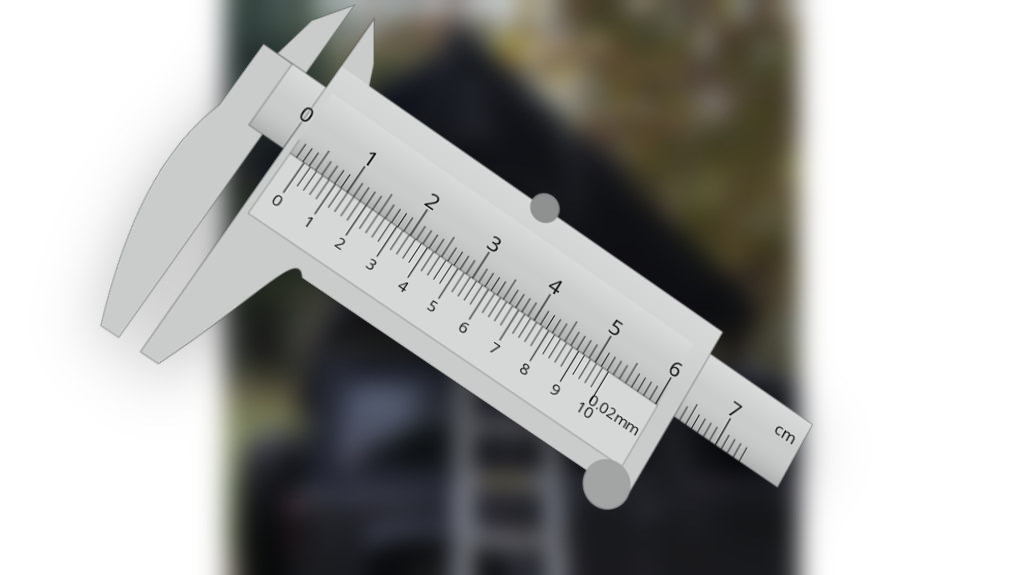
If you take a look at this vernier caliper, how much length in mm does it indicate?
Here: 3.2 mm
